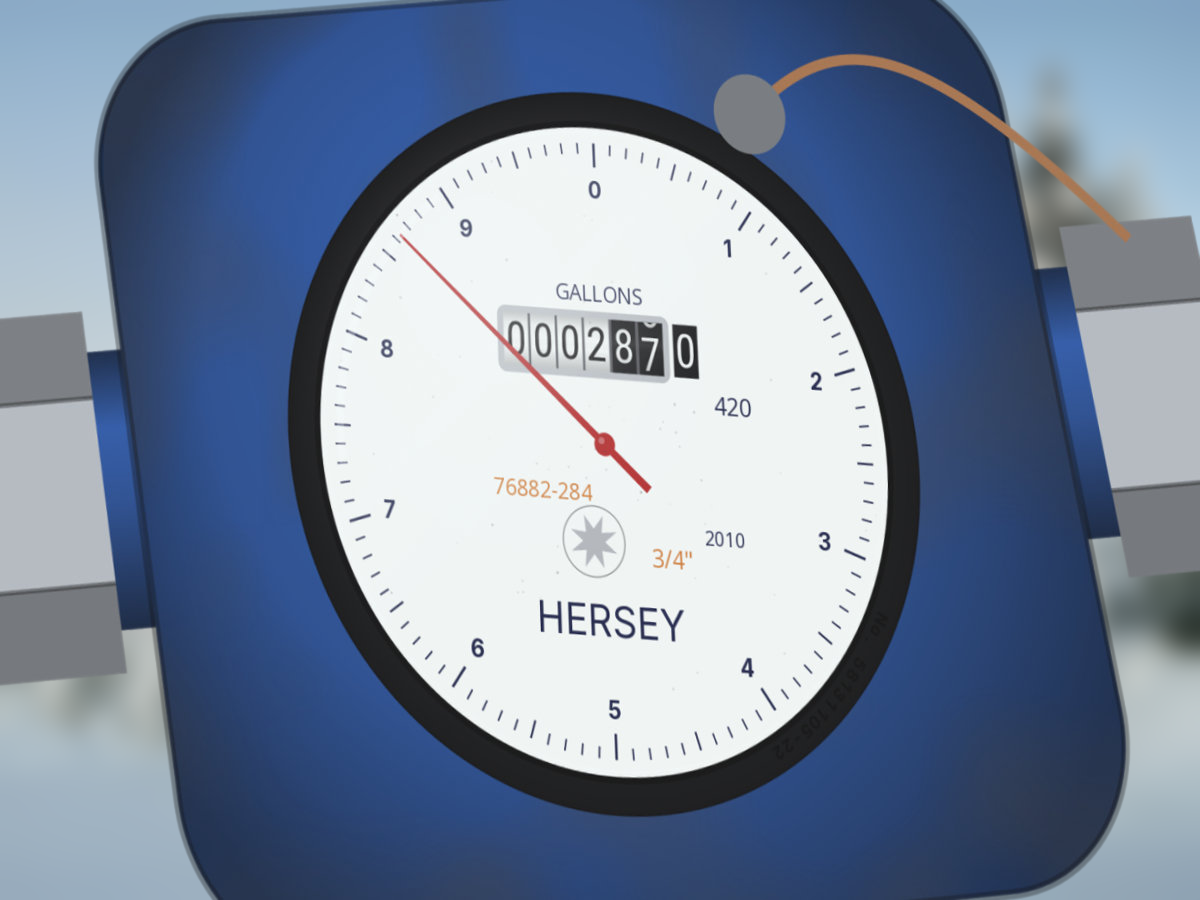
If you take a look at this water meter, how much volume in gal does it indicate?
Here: 2868.6 gal
